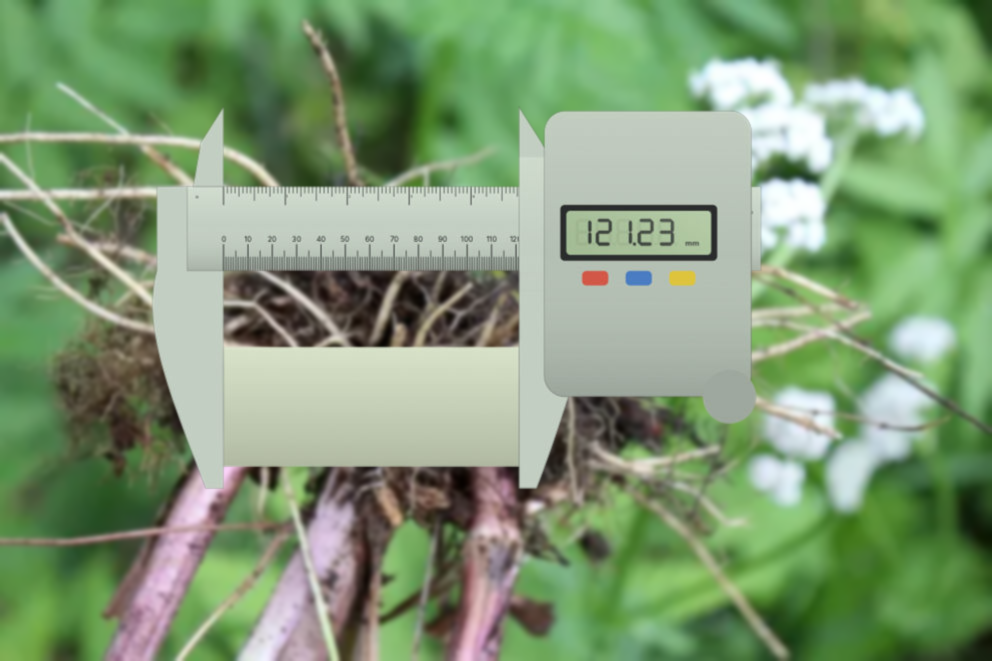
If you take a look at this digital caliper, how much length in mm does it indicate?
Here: 121.23 mm
